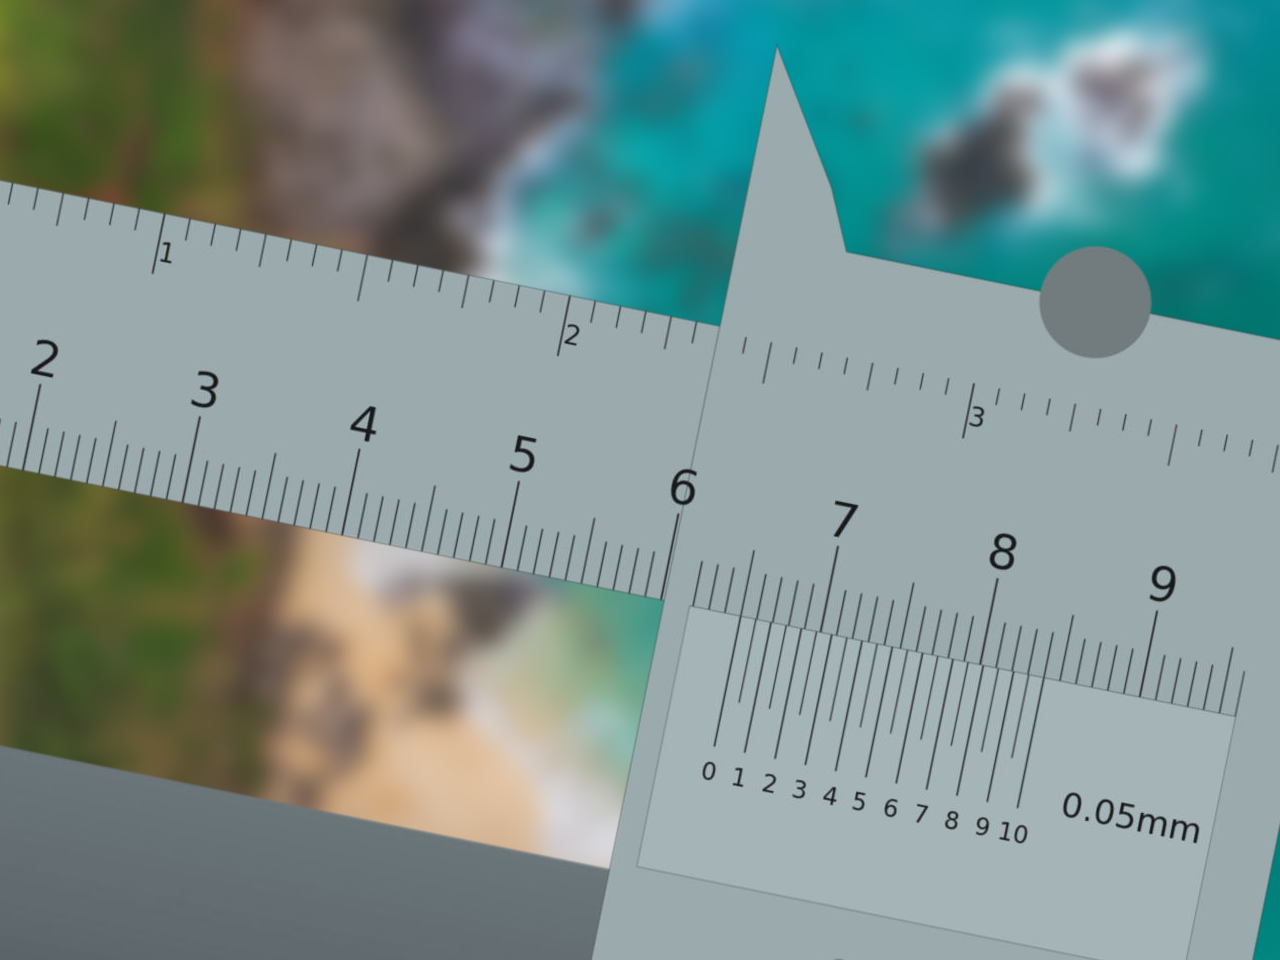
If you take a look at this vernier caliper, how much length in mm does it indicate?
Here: 65.0 mm
